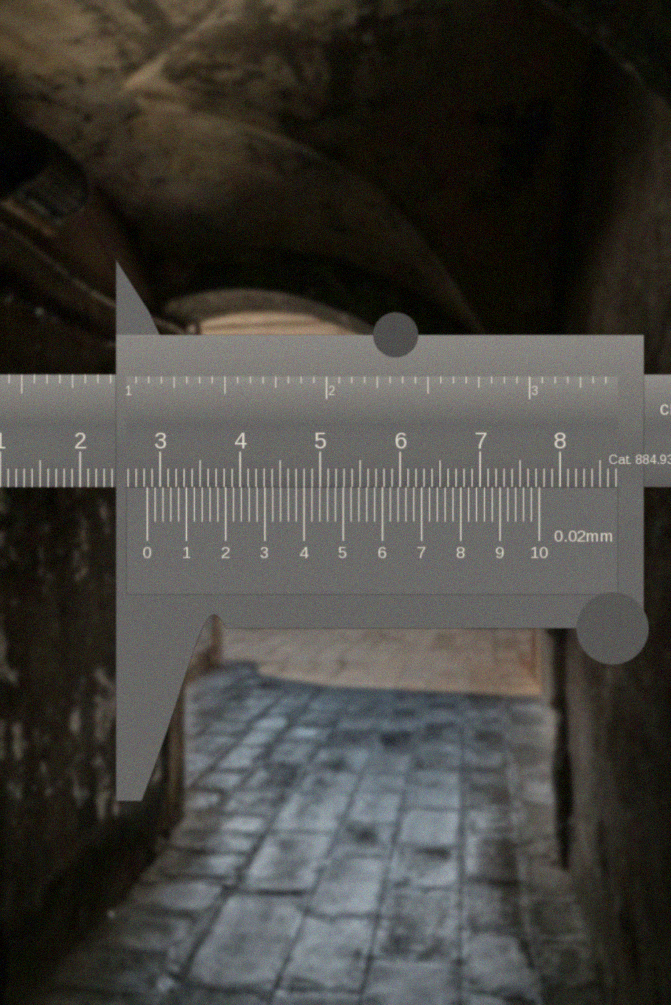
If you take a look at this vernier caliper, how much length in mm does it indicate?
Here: 28.4 mm
